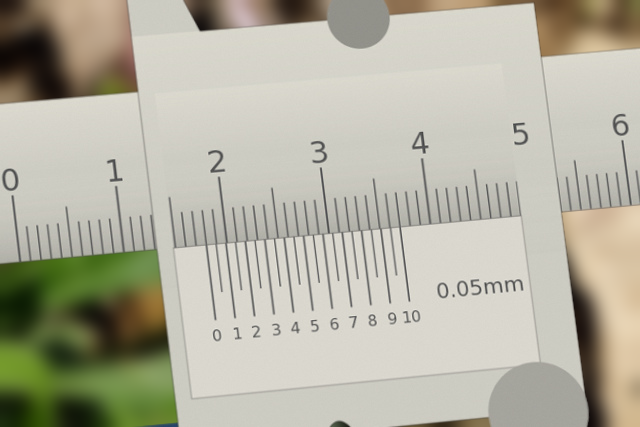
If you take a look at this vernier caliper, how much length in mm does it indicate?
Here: 18.0 mm
